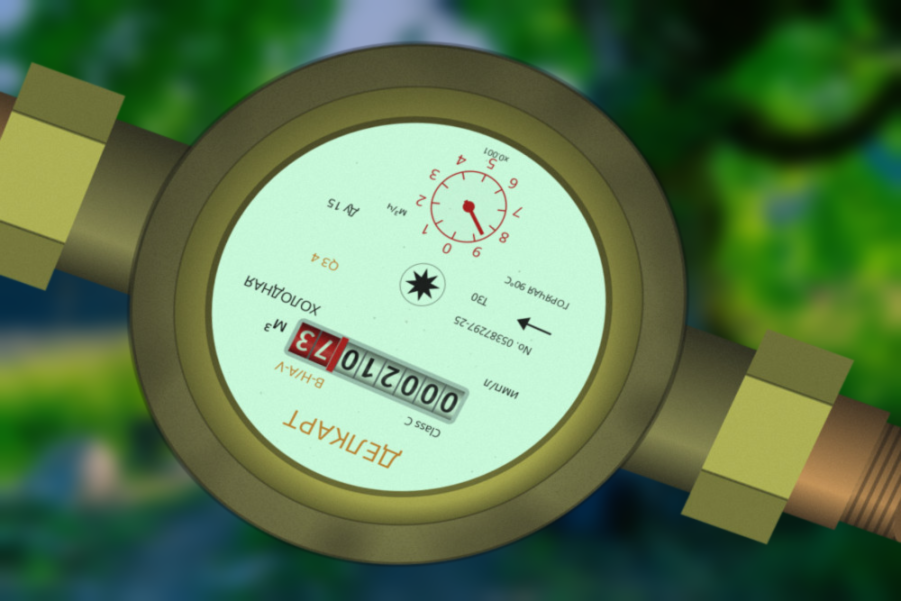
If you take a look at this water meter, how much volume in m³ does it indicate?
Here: 210.738 m³
